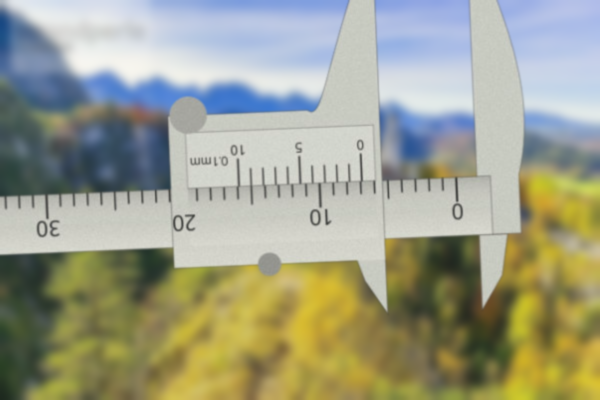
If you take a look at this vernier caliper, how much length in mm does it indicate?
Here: 6.9 mm
